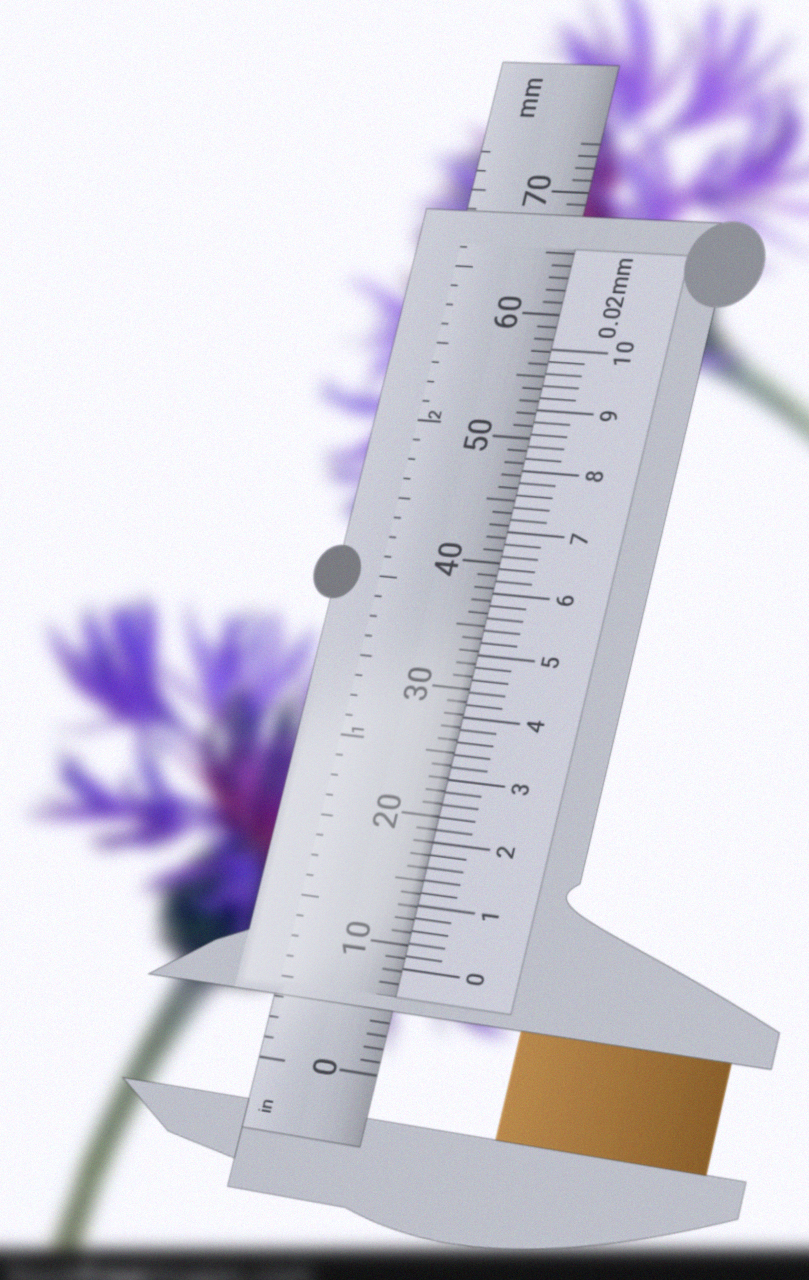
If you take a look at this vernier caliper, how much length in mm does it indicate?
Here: 8.2 mm
